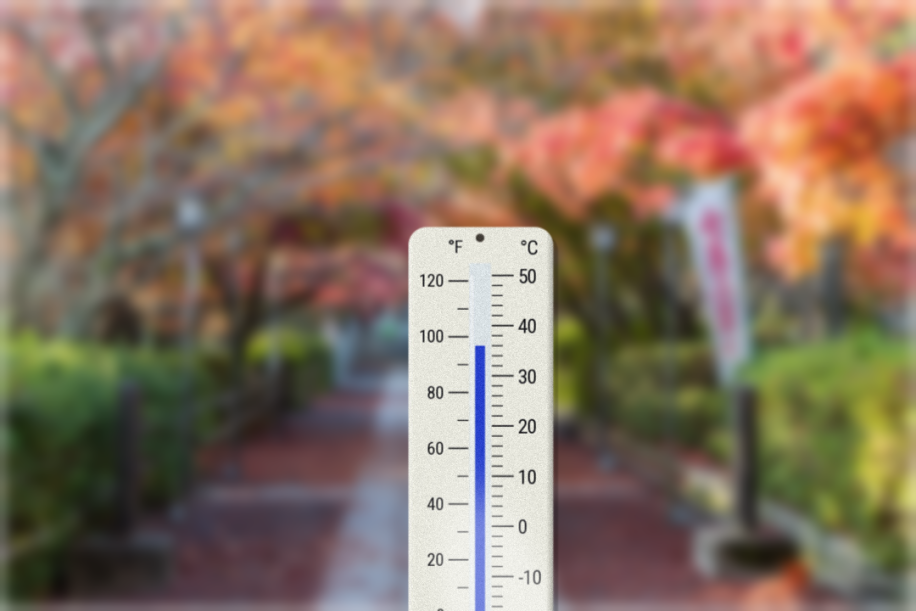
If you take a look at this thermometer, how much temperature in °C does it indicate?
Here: 36 °C
